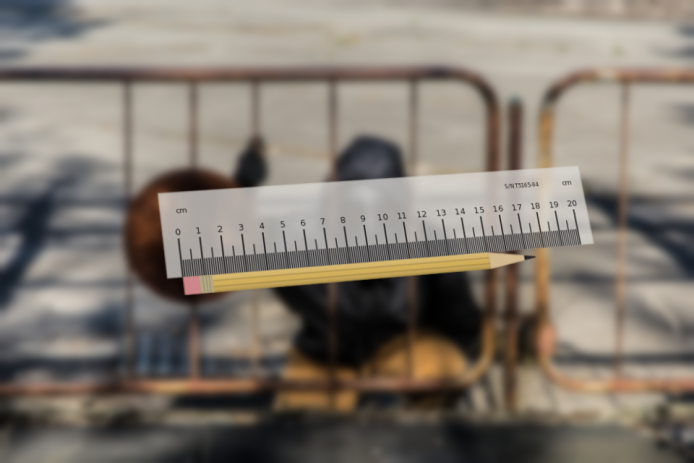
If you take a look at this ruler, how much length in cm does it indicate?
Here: 17.5 cm
